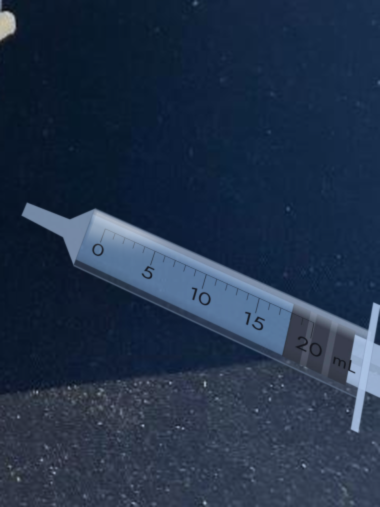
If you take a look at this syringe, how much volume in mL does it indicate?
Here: 18 mL
